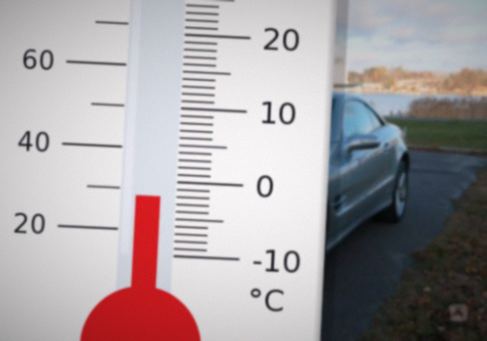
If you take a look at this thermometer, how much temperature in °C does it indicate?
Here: -2 °C
